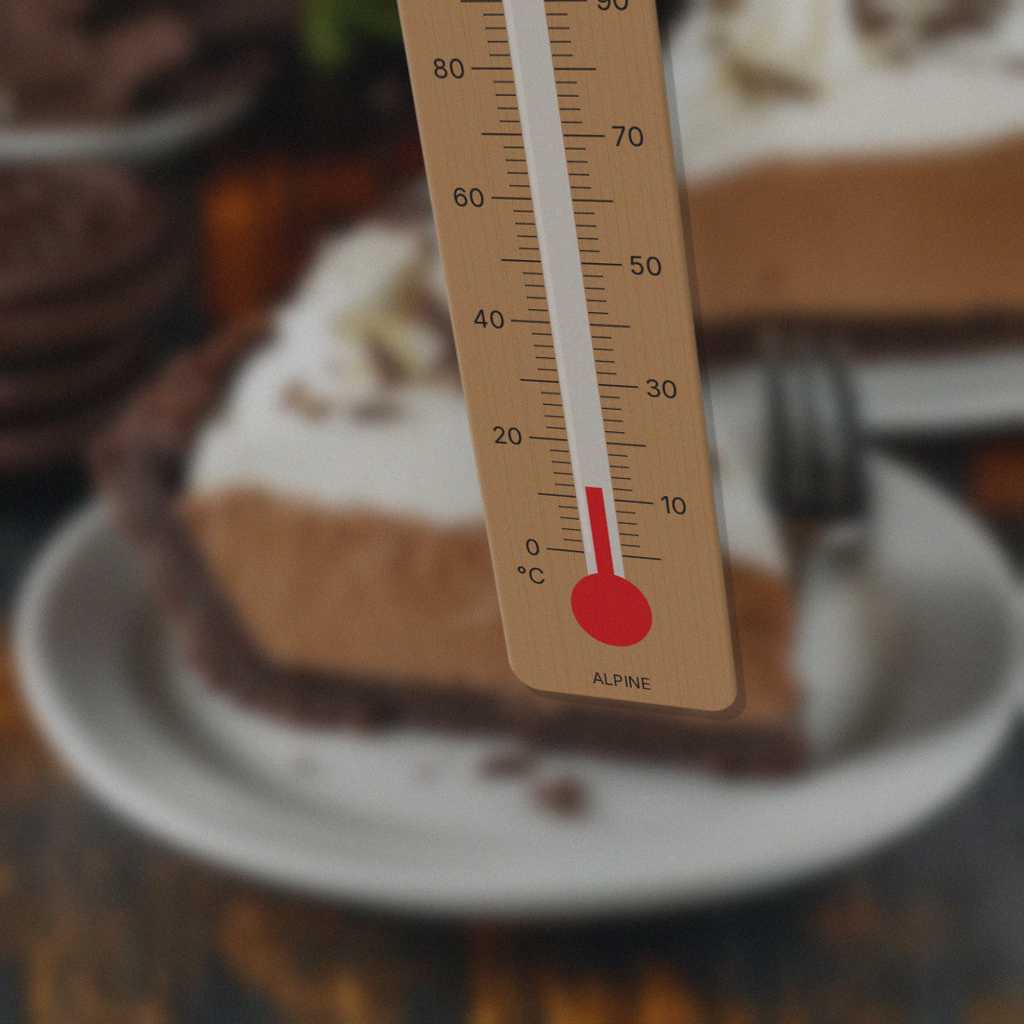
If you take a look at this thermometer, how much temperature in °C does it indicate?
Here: 12 °C
